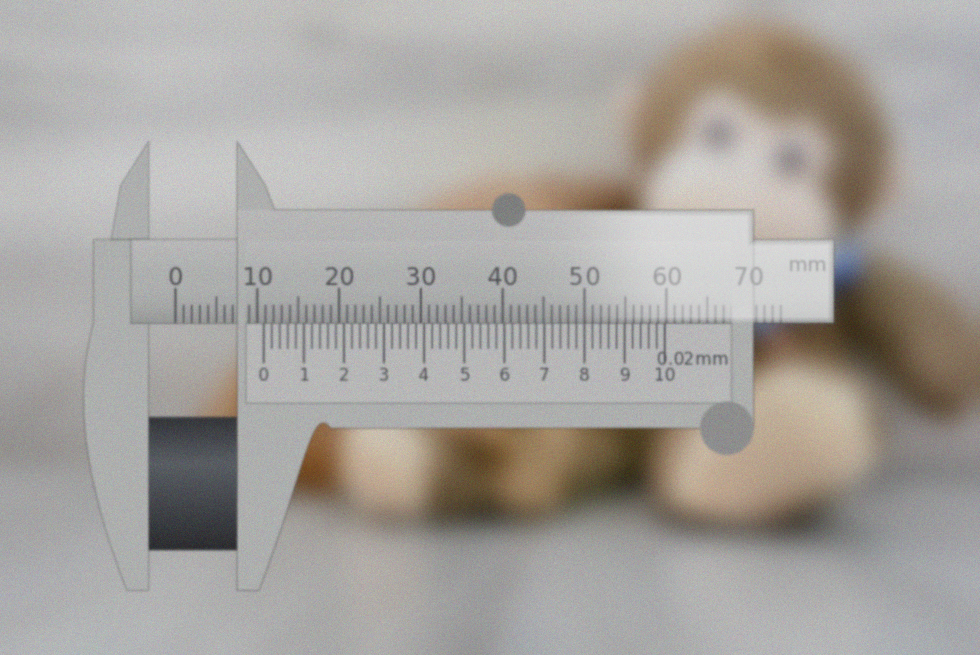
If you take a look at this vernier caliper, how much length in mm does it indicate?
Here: 10.8 mm
